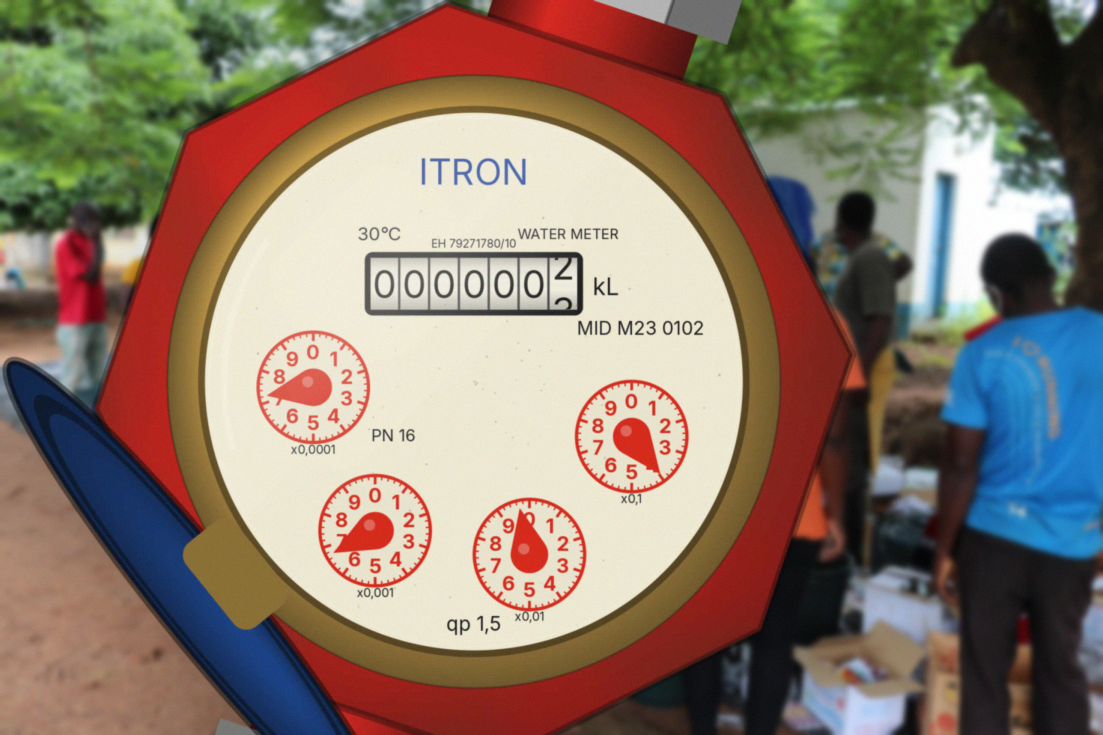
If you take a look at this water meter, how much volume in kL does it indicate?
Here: 2.3967 kL
